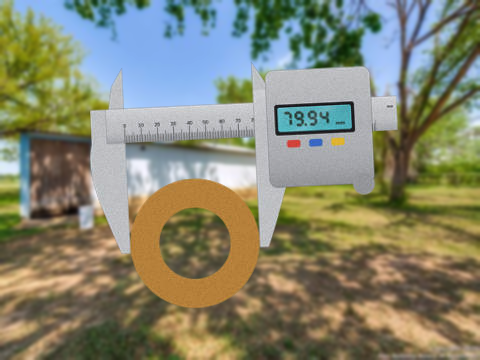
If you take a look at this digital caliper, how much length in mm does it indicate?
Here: 79.94 mm
